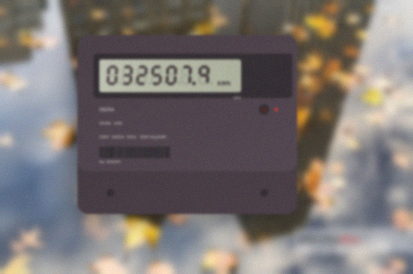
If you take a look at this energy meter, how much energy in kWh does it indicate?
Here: 32507.9 kWh
